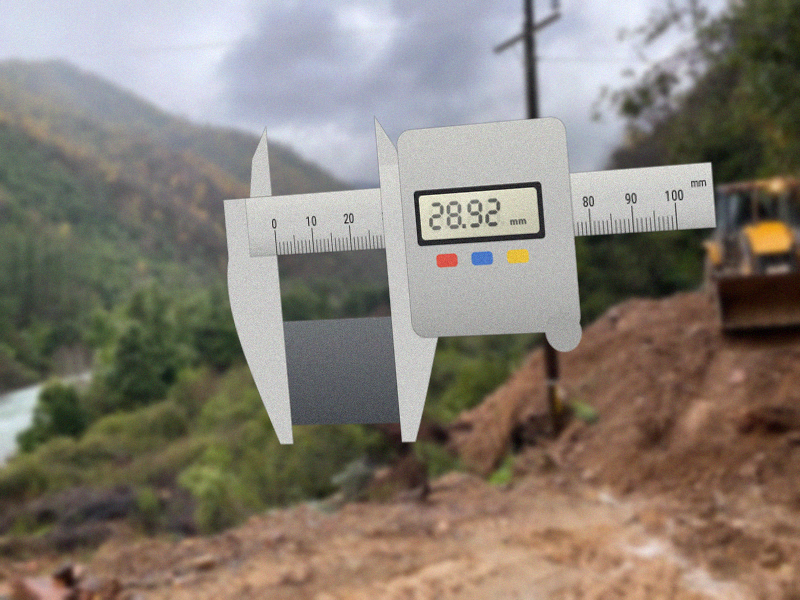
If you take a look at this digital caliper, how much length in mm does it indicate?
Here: 28.92 mm
